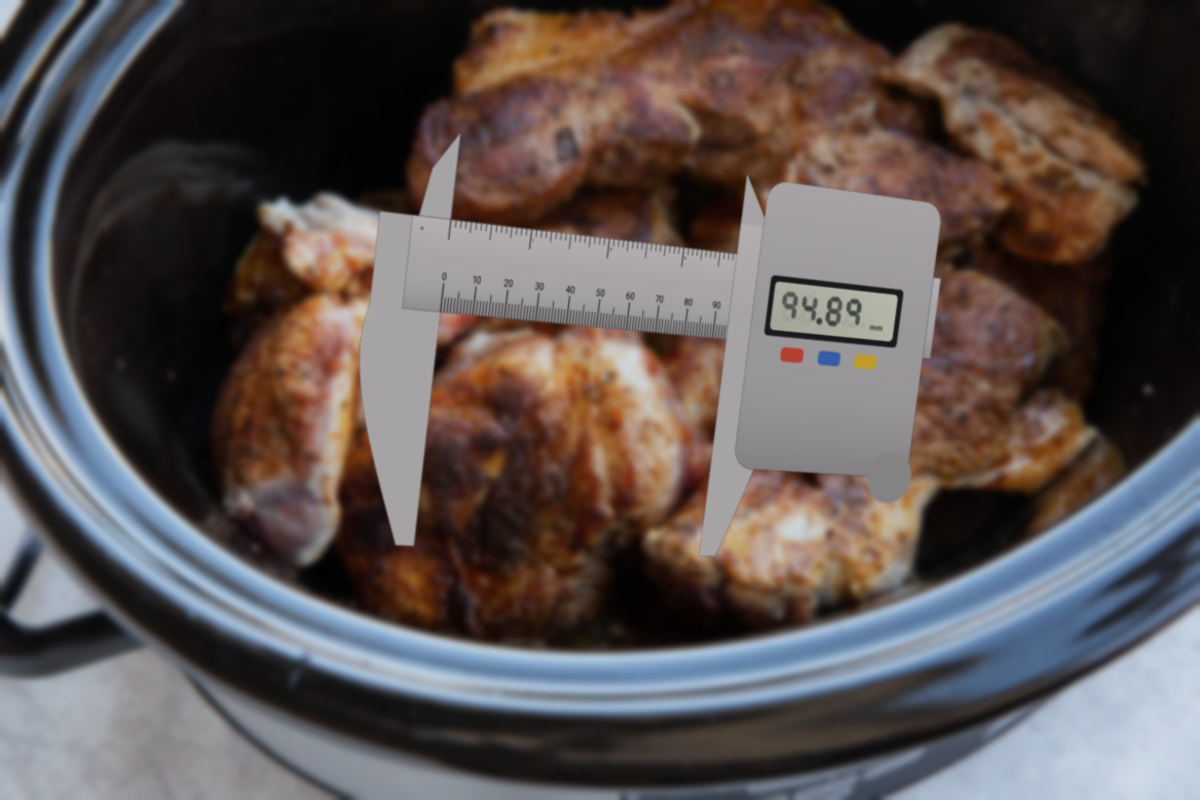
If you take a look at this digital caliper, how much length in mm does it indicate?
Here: 94.89 mm
